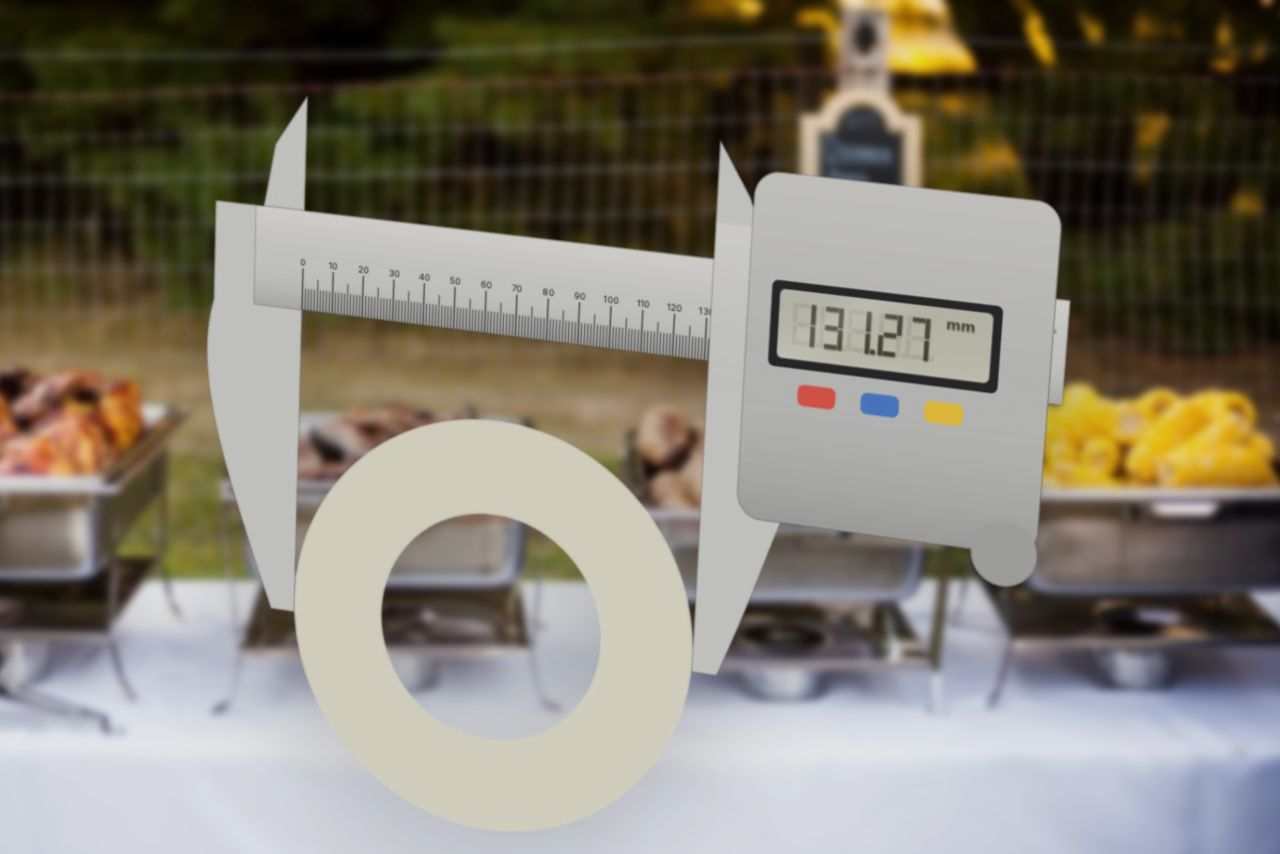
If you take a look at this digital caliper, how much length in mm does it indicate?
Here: 131.27 mm
